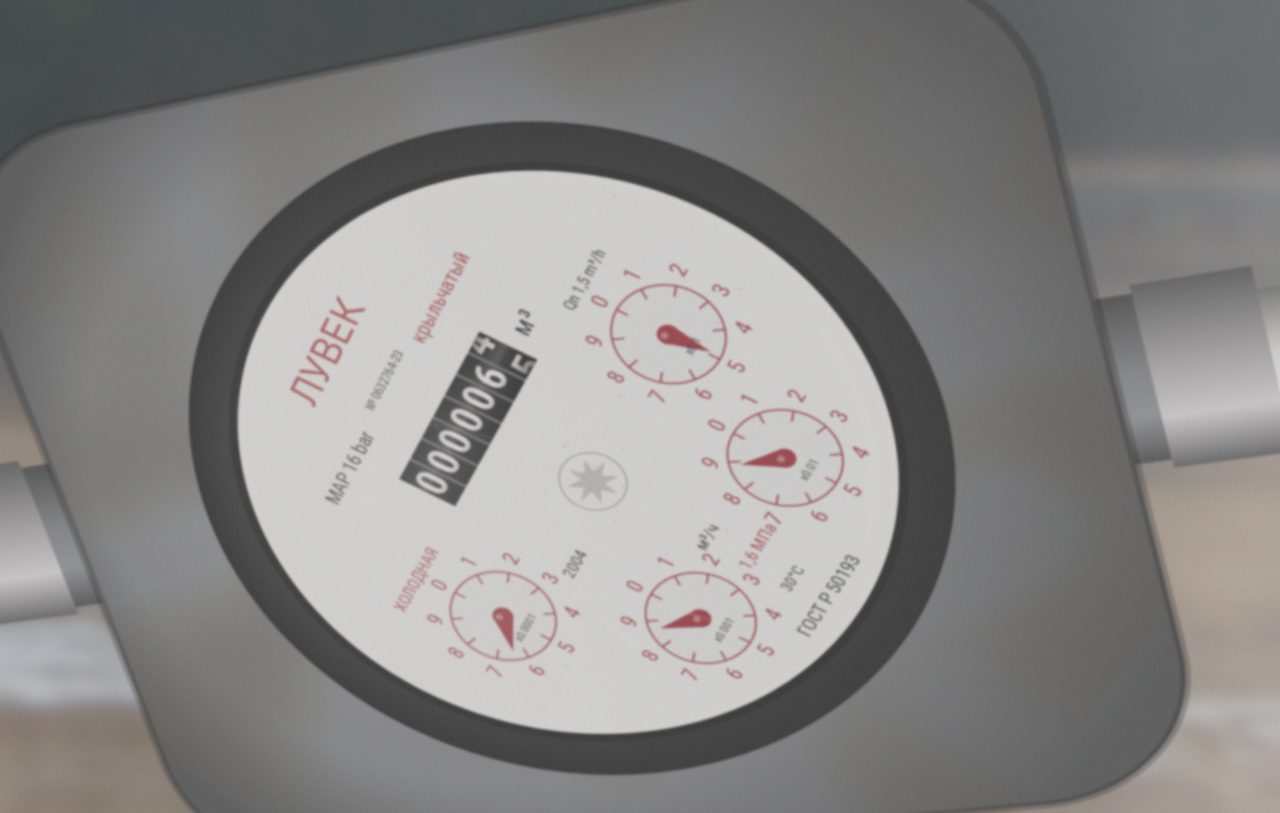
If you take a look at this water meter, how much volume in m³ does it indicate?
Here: 64.4886 m³
